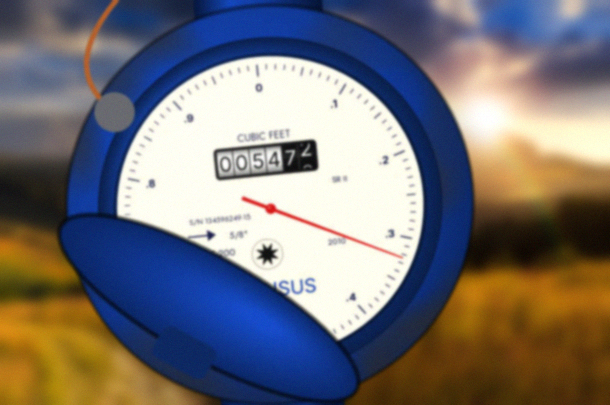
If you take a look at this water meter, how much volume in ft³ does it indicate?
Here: 5472.32 ft³
